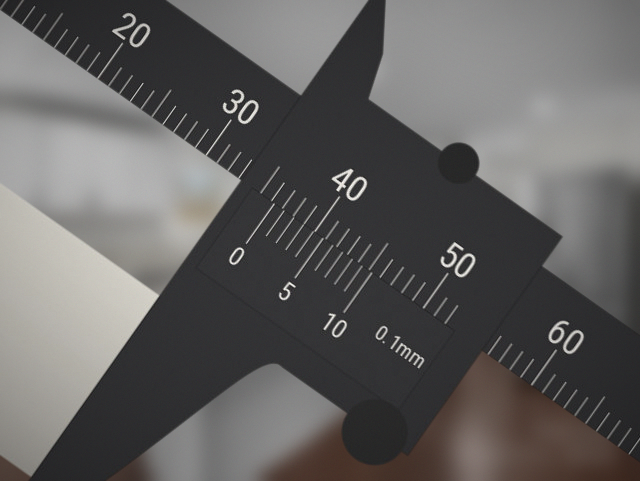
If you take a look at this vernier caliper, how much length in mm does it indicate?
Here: 36.3 mm
